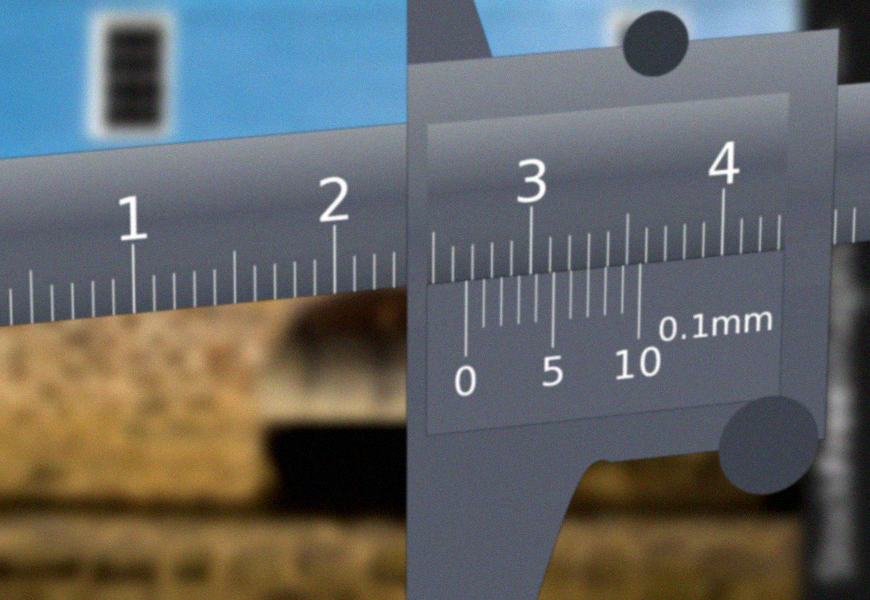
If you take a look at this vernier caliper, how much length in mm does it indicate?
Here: 26.7 mm
